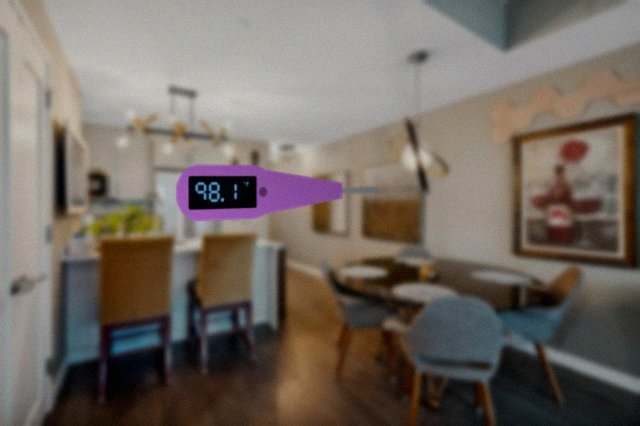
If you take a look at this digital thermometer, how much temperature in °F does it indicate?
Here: 98.1 °F
